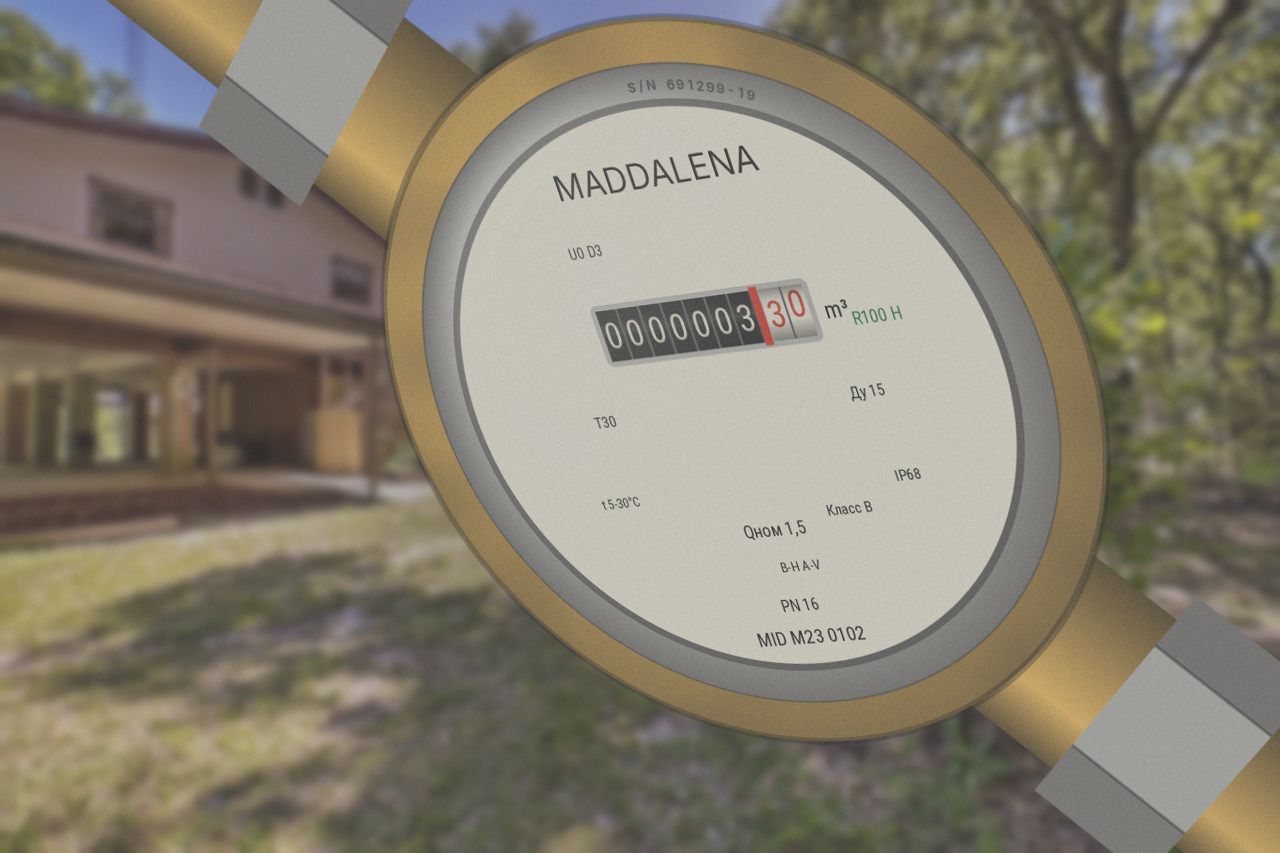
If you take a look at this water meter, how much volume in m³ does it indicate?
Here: 3.30 m³
